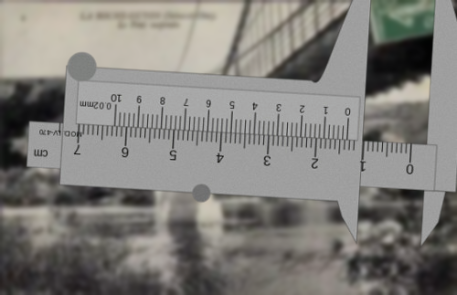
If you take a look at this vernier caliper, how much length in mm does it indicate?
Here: 13.5 mm
